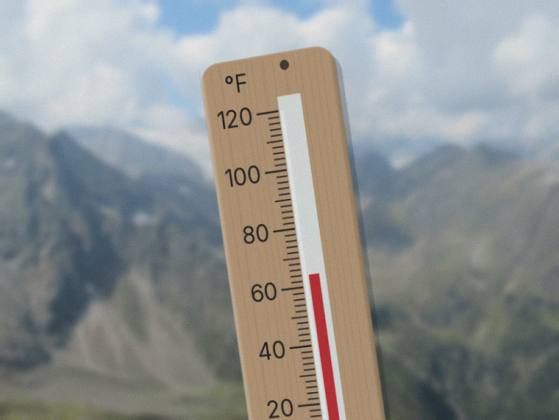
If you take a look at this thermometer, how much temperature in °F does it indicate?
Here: 64 °F
